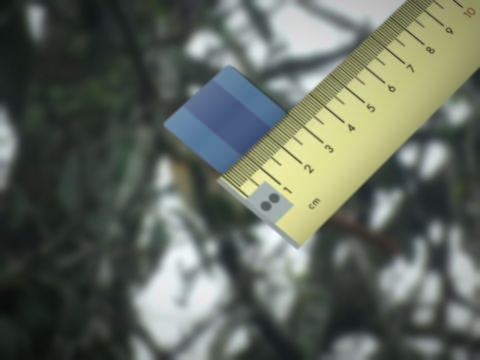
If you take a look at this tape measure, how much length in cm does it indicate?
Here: 3 cm
